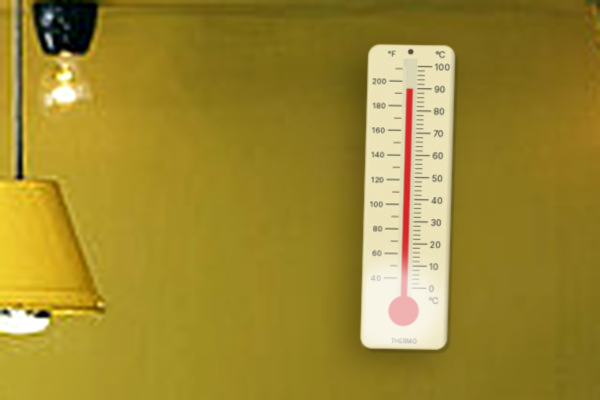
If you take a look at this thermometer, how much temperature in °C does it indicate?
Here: 90 °C
